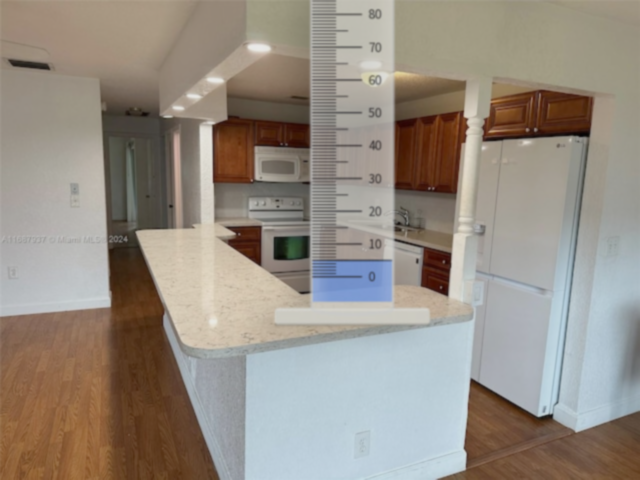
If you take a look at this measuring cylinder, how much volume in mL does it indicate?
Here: 5 mL
